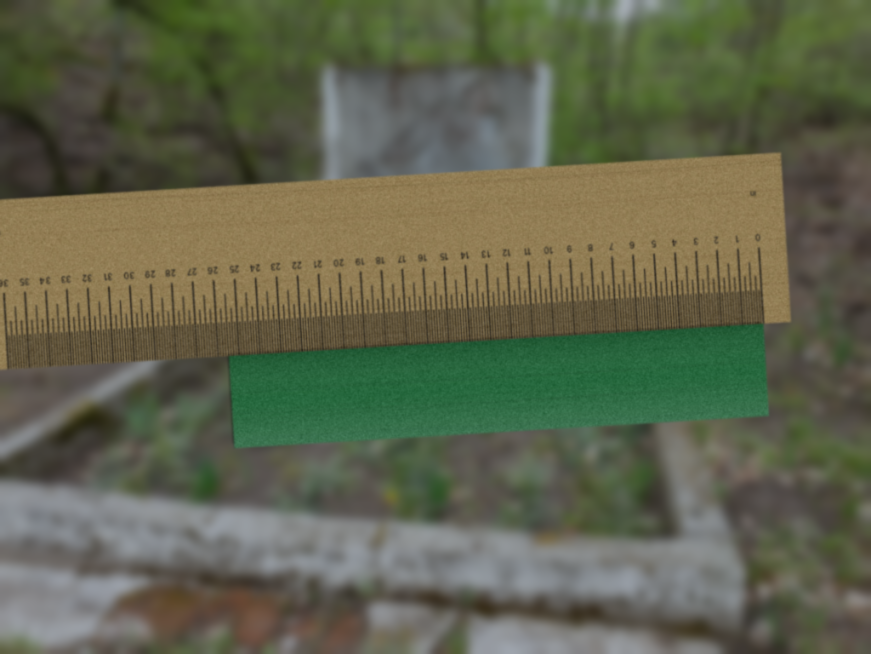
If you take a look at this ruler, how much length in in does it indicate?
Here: 25.5 in
